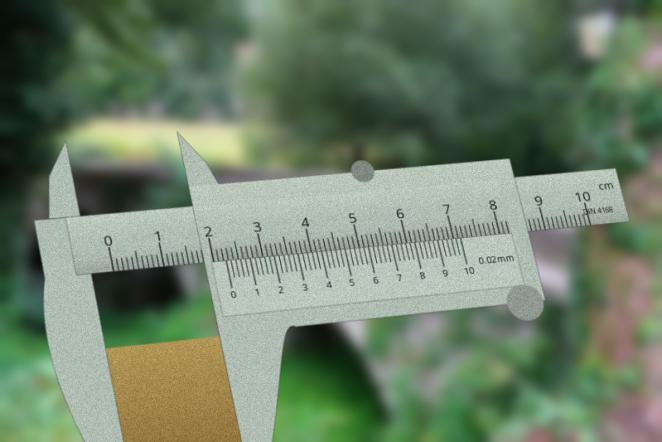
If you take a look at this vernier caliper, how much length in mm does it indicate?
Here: 22.5 mm
